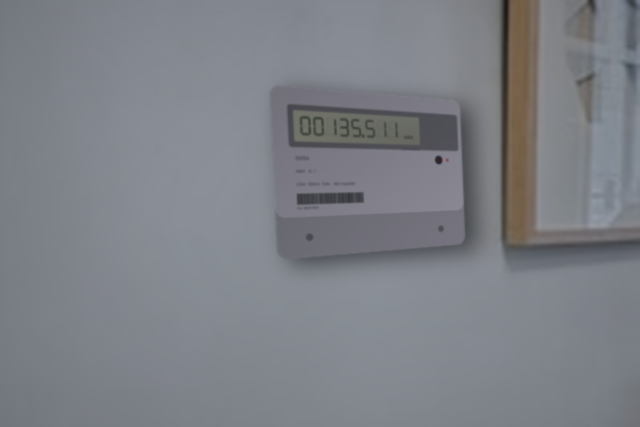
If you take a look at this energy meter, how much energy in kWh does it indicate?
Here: 135.511 kWh
